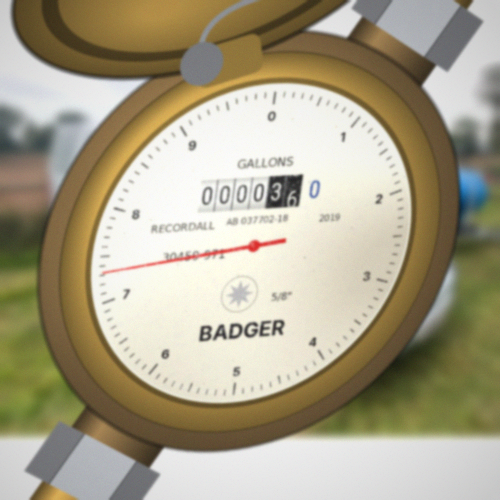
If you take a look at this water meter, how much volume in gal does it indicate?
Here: 357.3 gal
